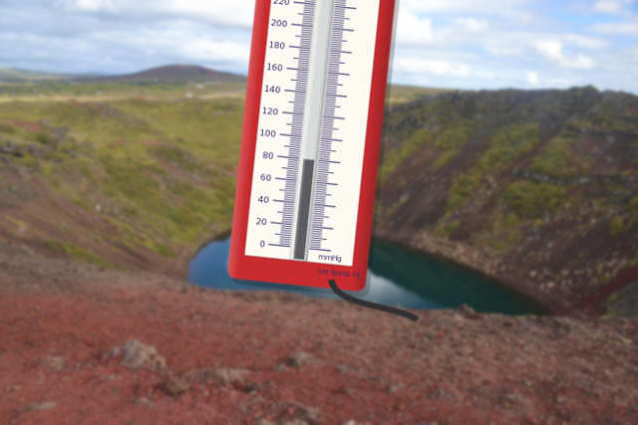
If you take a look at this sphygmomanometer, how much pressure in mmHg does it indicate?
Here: 80 mmHg
